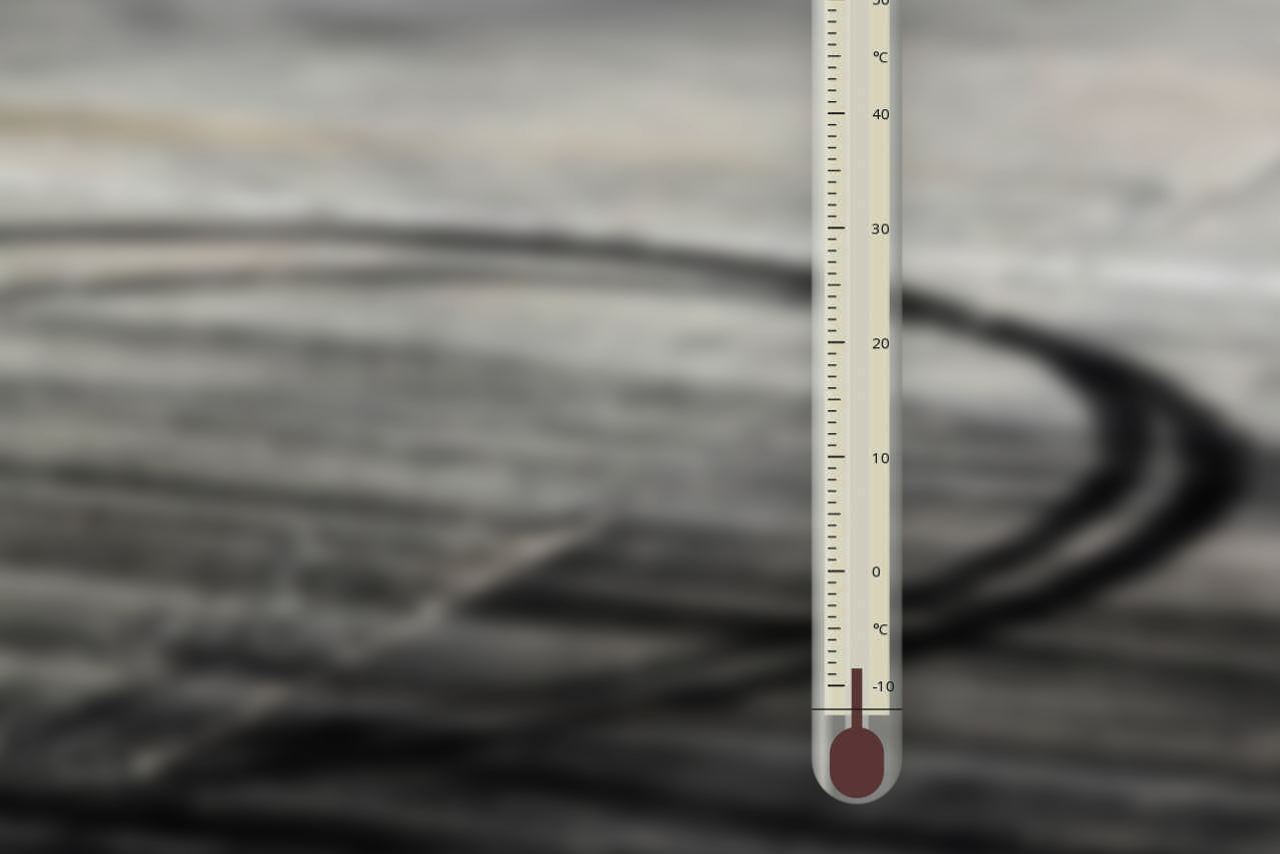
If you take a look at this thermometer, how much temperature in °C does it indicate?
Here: -8.5 °C
